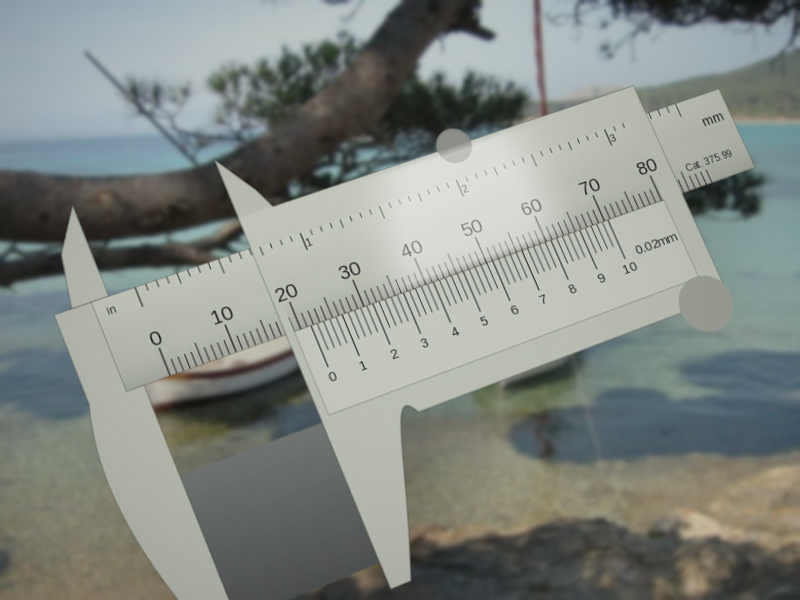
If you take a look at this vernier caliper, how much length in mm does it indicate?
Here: 21.6 mm
